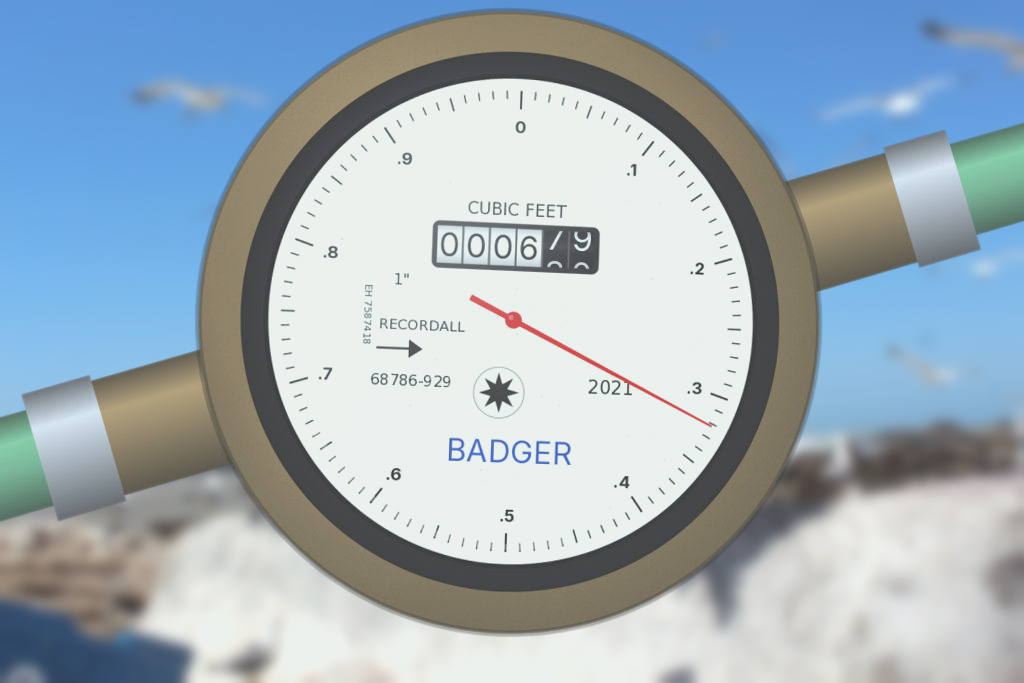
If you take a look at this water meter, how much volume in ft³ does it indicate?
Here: 679.32 ft³
